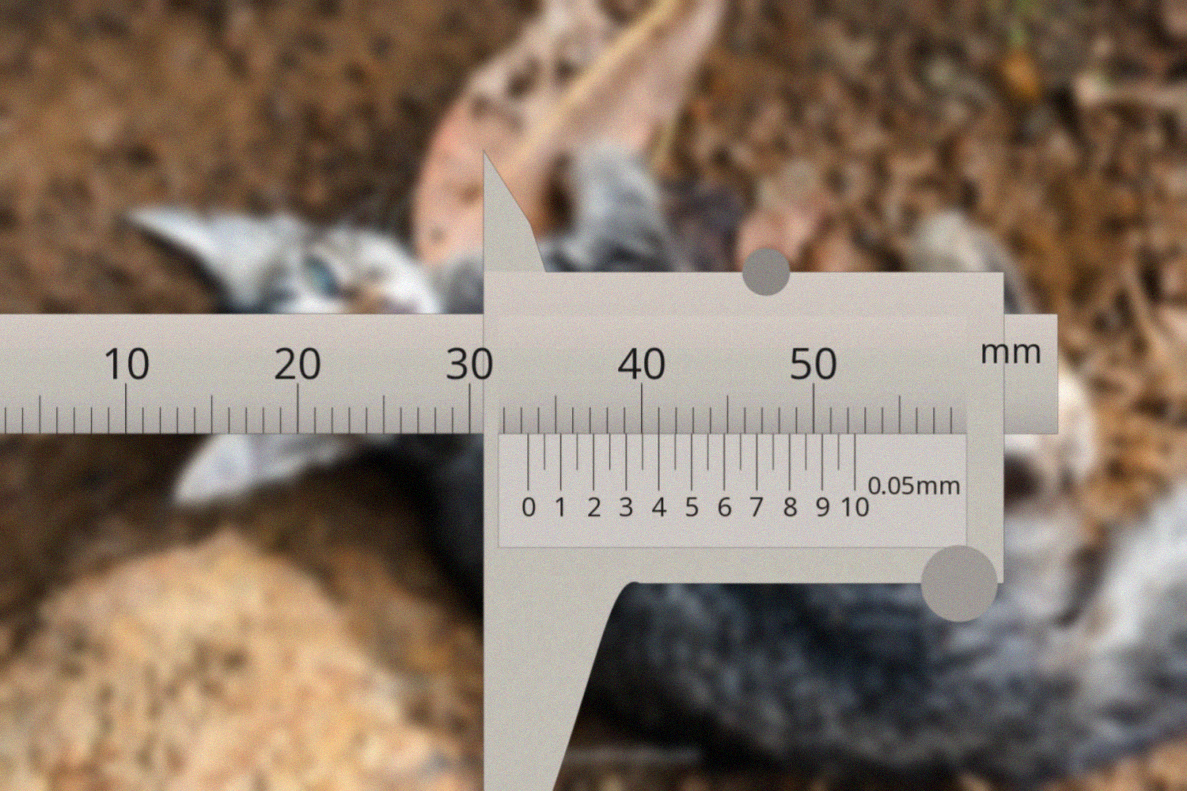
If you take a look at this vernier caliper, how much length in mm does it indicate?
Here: 33.4 mm
